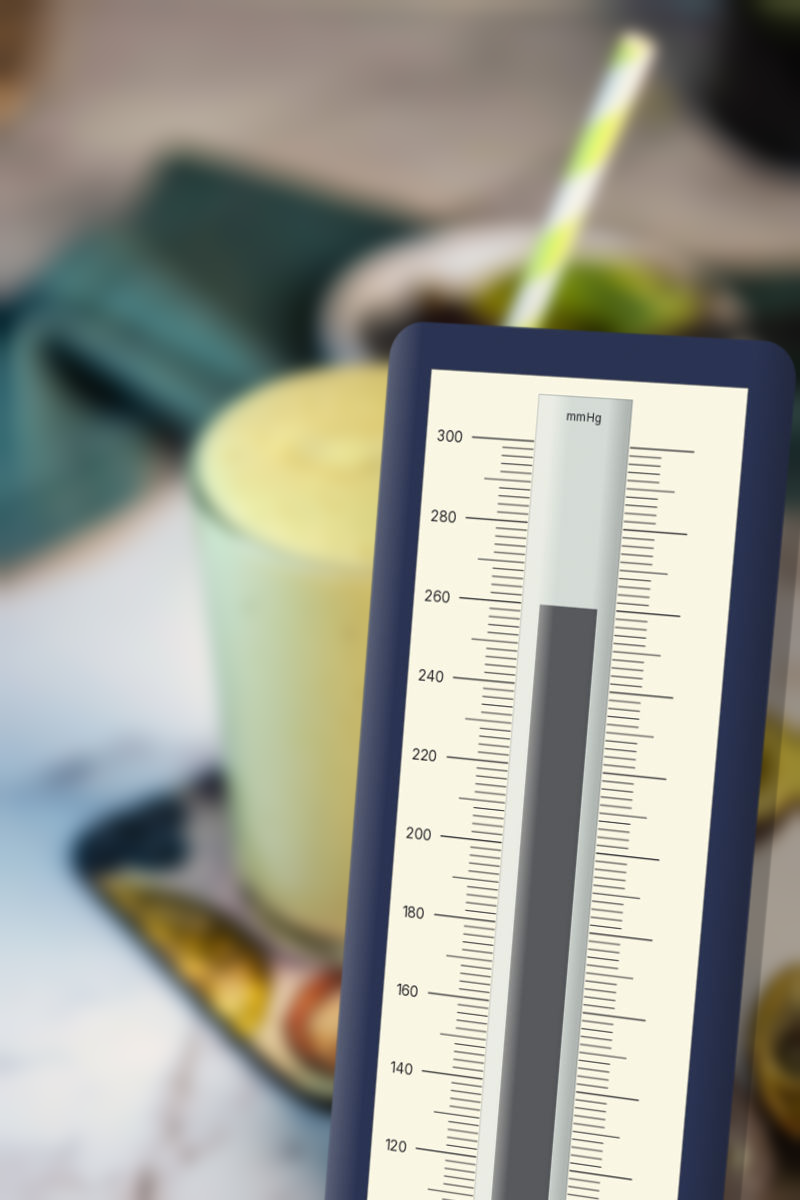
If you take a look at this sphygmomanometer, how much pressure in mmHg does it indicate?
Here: 260 mmHg
